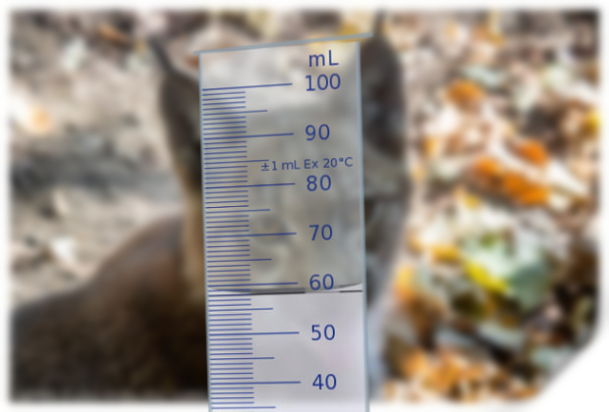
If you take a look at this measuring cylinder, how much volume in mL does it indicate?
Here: 58 mL
